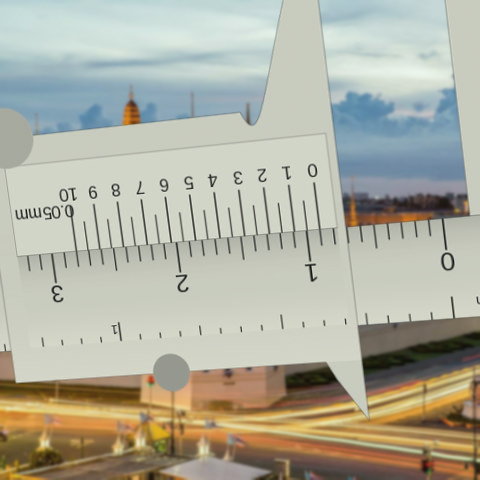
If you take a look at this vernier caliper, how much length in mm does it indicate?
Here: 9.0 mm
